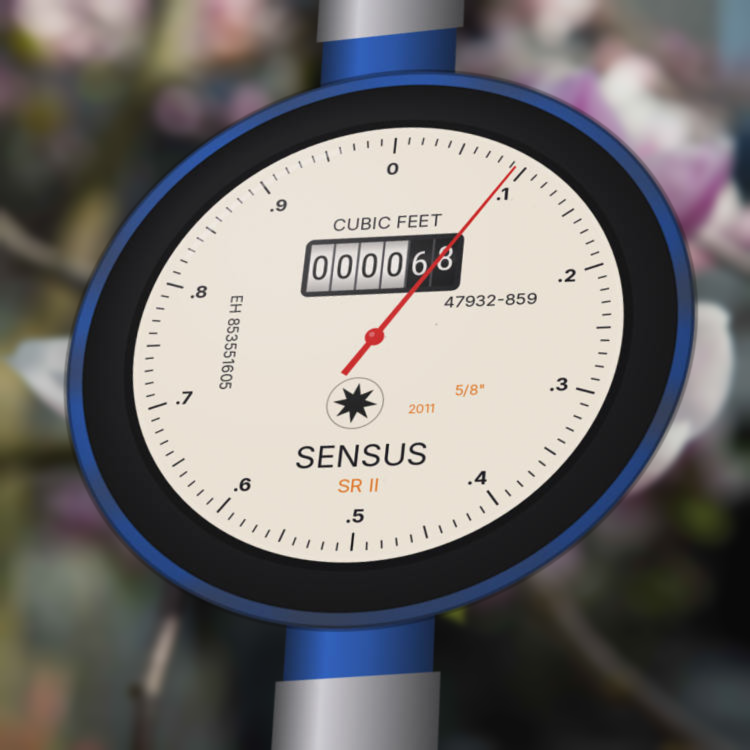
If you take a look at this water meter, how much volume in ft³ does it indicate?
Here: 68.09 ft³
